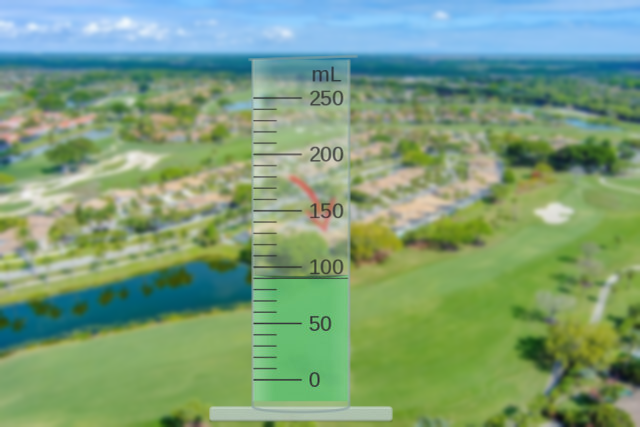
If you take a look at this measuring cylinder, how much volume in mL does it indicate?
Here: 90 mL
